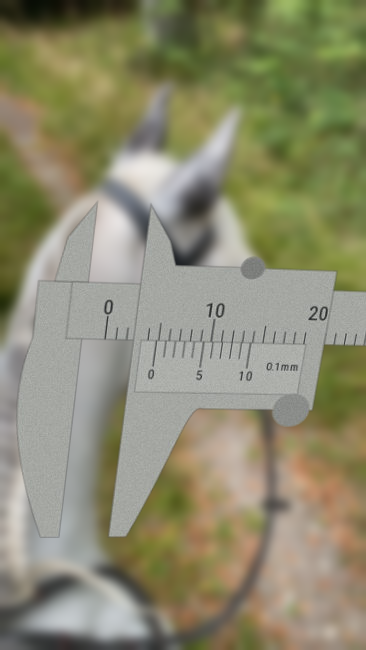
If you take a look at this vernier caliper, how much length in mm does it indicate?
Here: 4.8 mm
